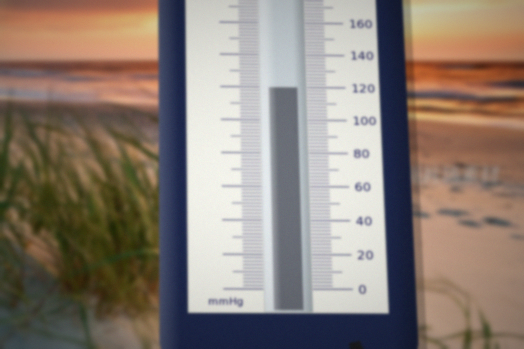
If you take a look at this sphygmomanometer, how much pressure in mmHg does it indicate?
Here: 120 mmHg
